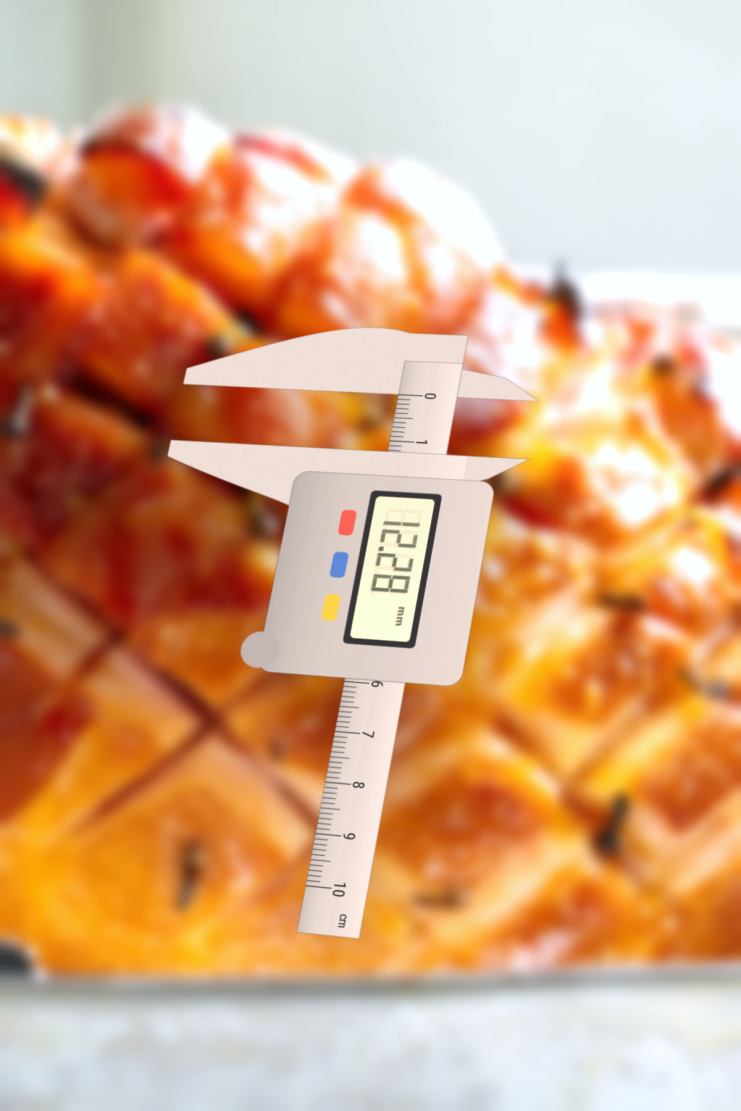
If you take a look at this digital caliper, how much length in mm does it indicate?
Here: 12.28 mm
